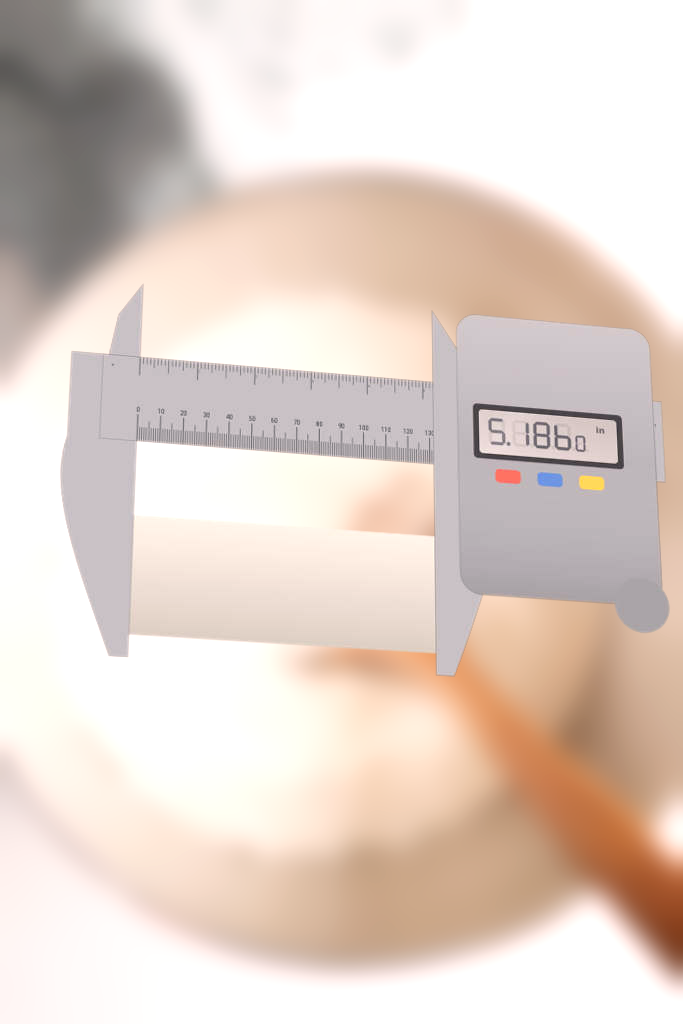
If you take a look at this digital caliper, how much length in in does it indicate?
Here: 5.1860 in
